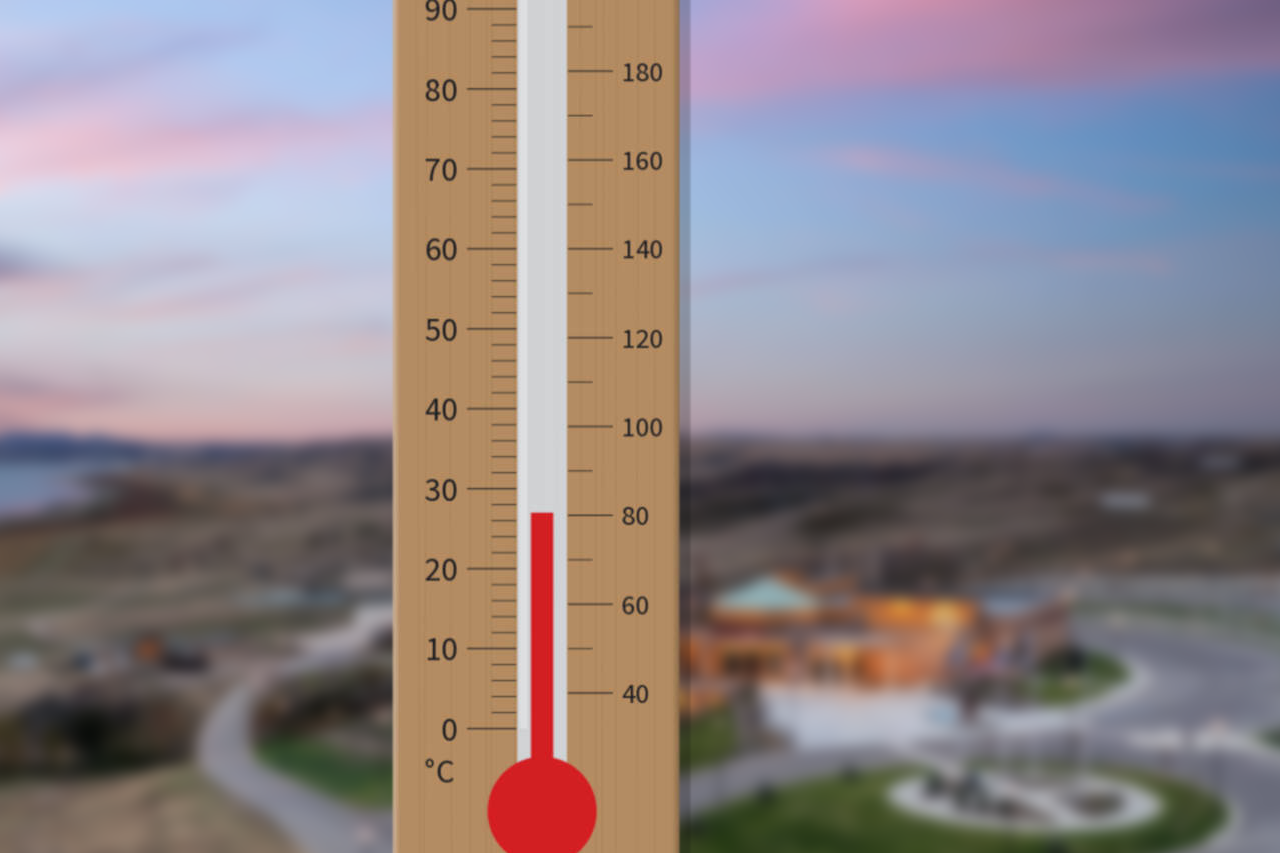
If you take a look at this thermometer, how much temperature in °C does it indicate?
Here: 27 °C
